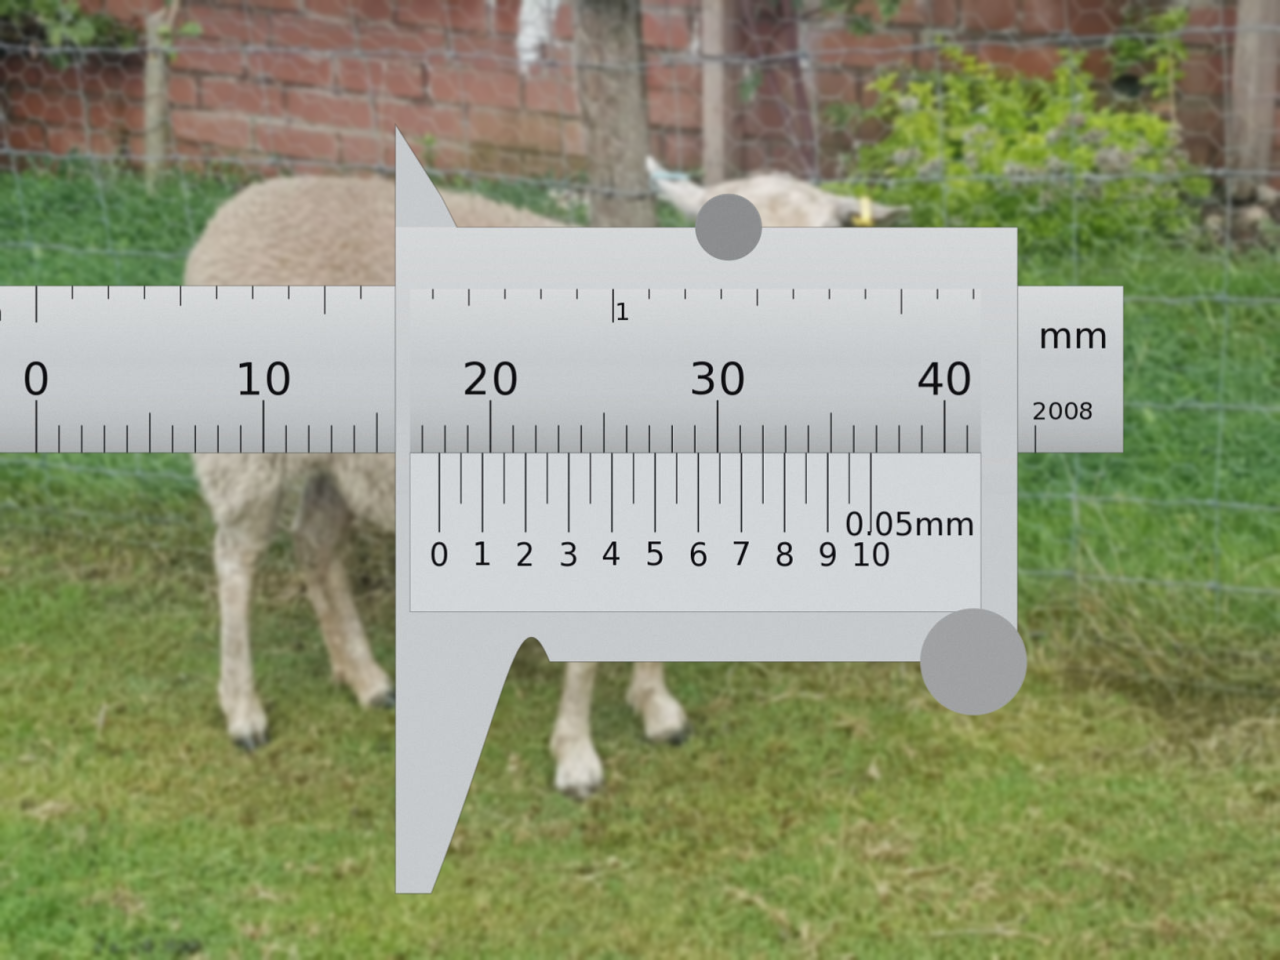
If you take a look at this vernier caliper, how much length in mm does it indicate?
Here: 17.75 mm
